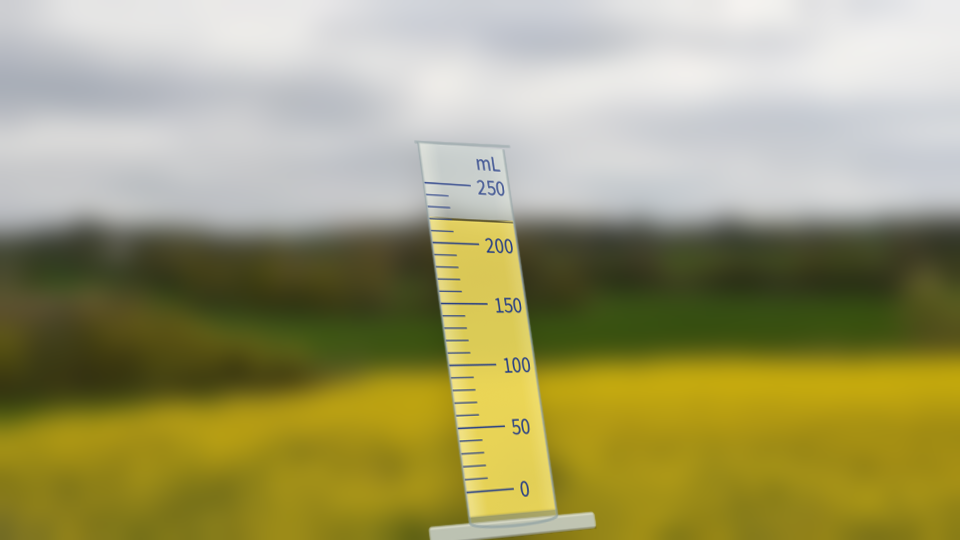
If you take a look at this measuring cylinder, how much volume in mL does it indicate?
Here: 220 mL
